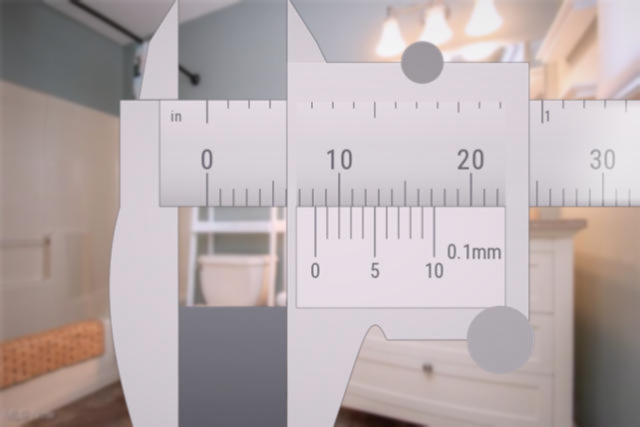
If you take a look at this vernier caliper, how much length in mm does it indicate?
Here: 8.2 mm
